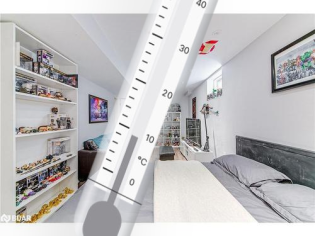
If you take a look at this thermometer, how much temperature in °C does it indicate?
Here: 9 °C
